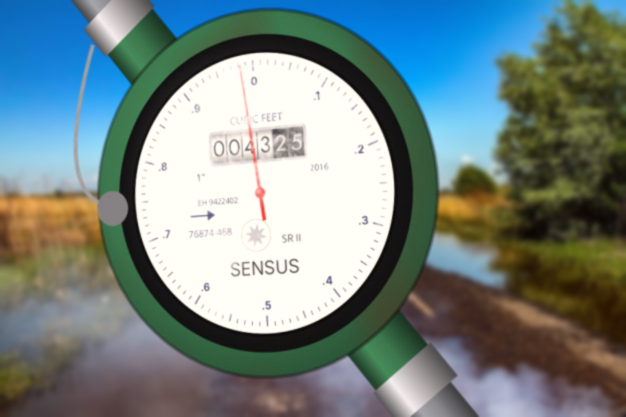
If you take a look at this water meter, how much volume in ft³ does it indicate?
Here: 4324.98 ft³
